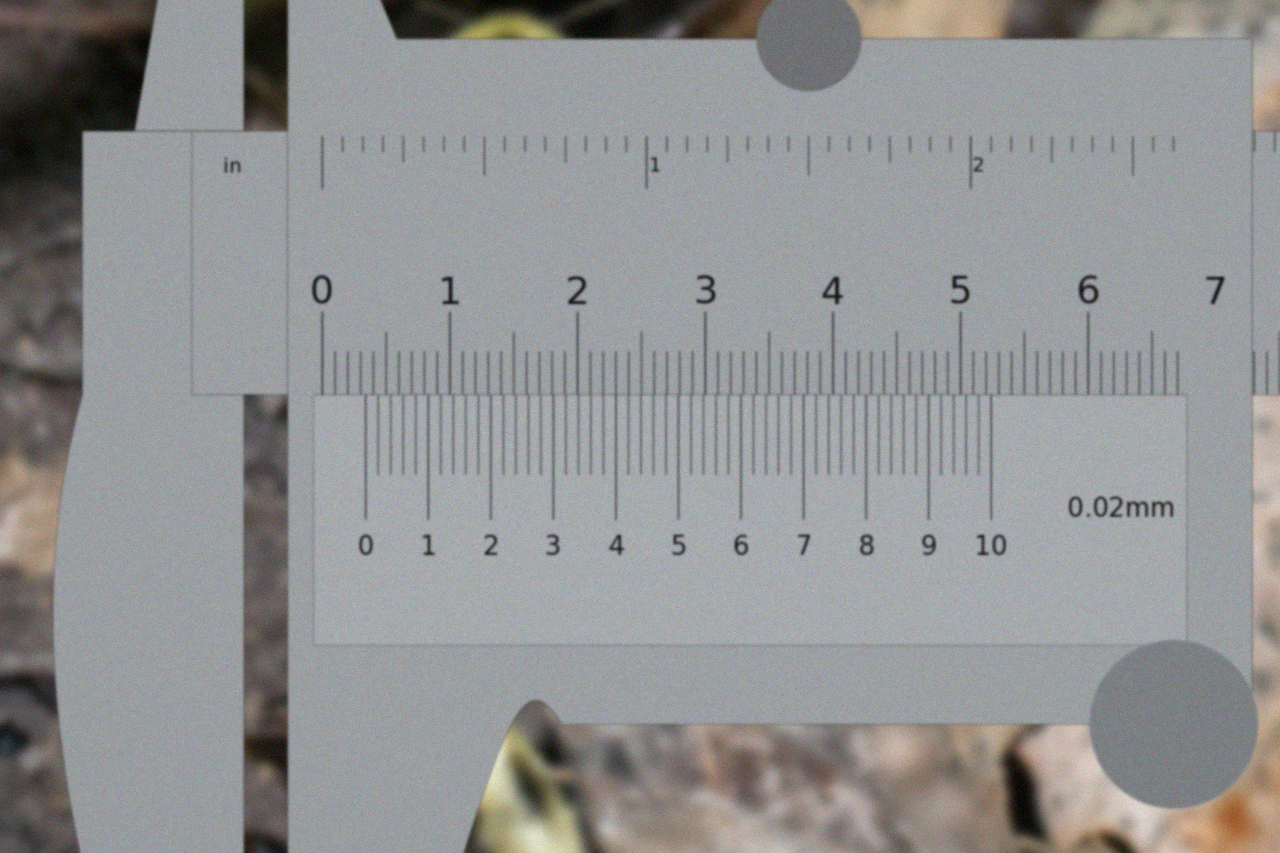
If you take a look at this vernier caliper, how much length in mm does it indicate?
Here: 3.4 mm
